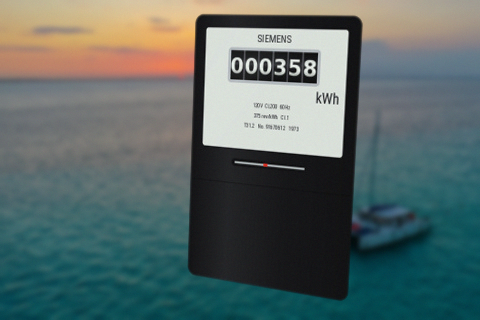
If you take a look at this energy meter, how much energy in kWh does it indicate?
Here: 358 kWh
